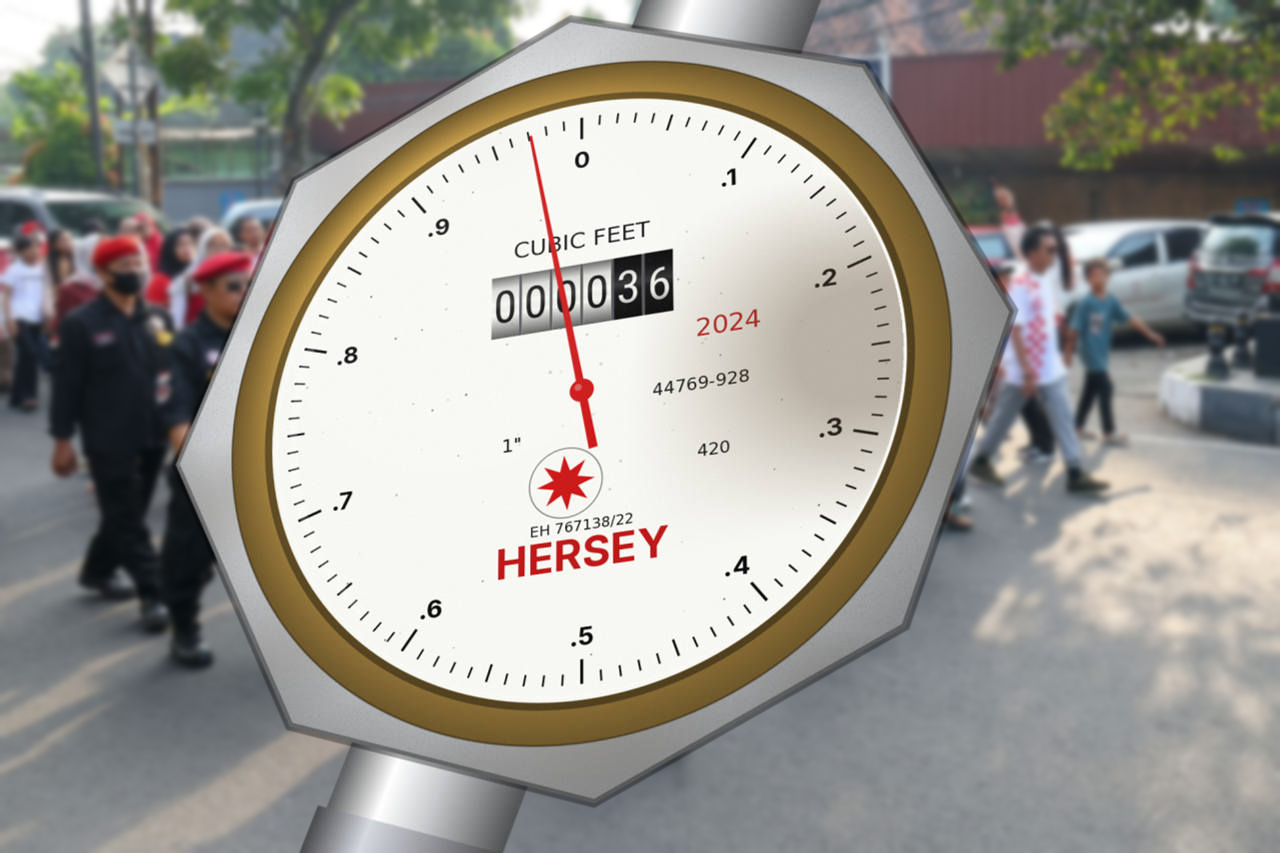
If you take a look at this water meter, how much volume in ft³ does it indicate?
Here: 35.97 ft³
